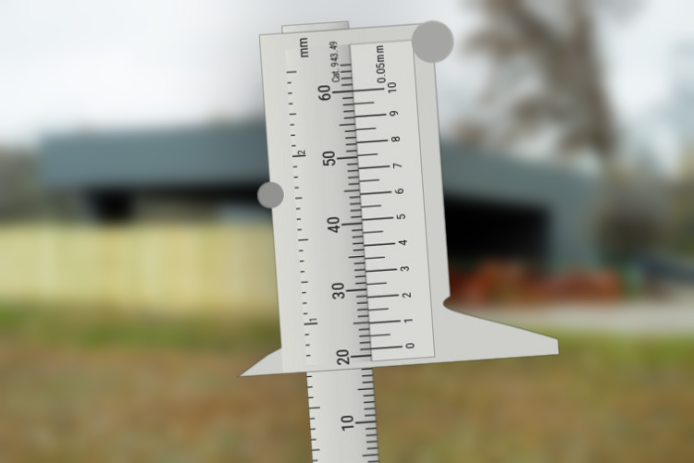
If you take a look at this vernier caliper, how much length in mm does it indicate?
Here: 21.0 mm
